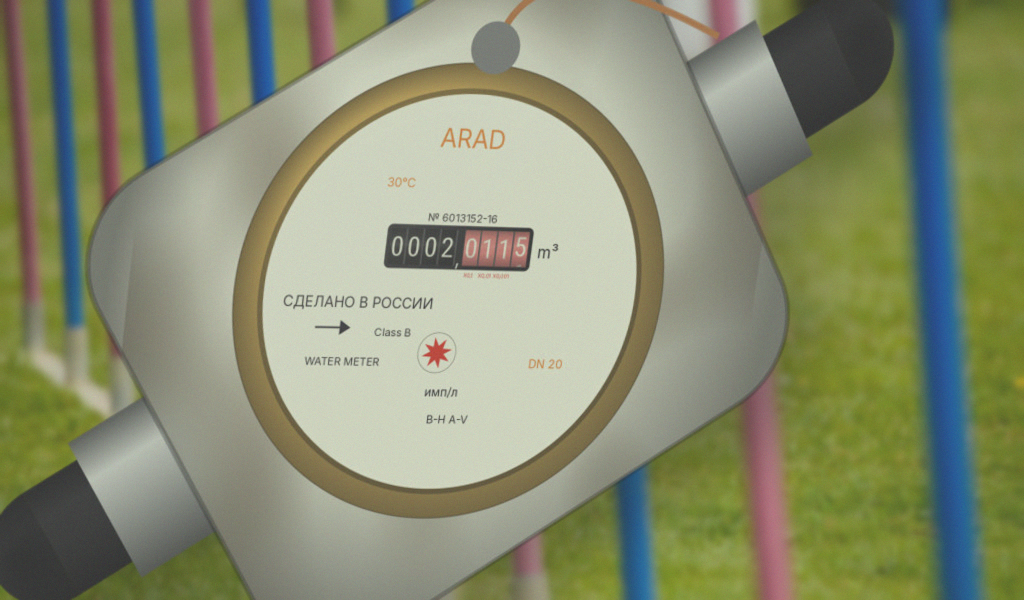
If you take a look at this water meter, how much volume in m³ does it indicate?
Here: 2.0115 m³
